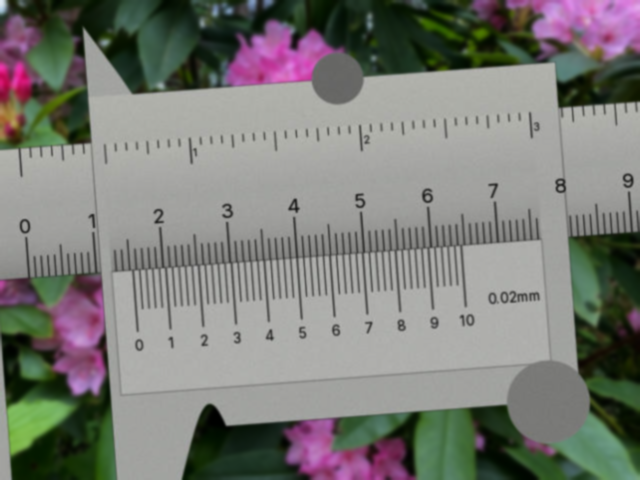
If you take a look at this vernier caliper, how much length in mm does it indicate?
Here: 15.5 mm
